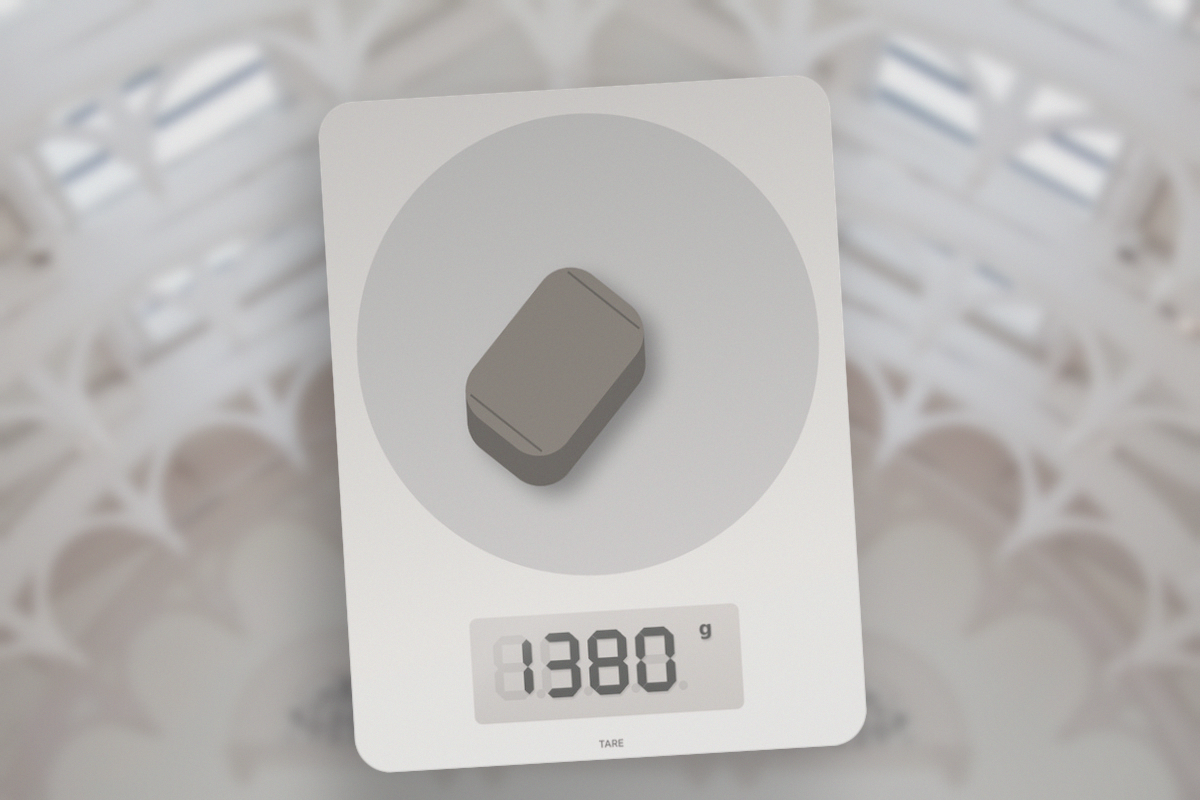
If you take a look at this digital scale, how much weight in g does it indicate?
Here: 1380 g
